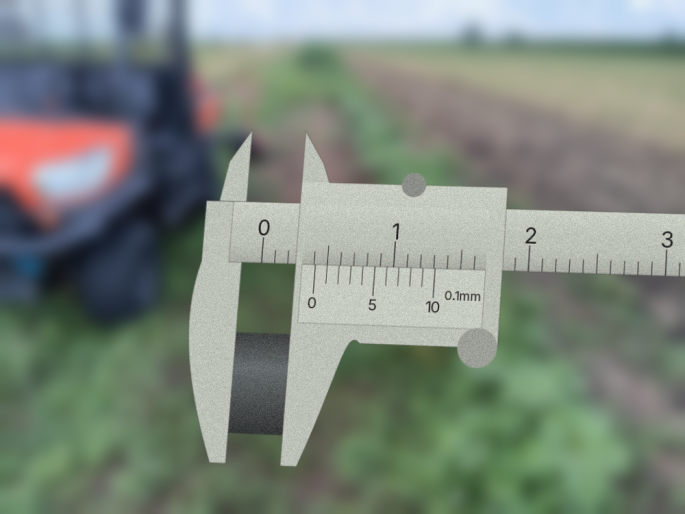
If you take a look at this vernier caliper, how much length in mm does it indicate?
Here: 4.1 mm
